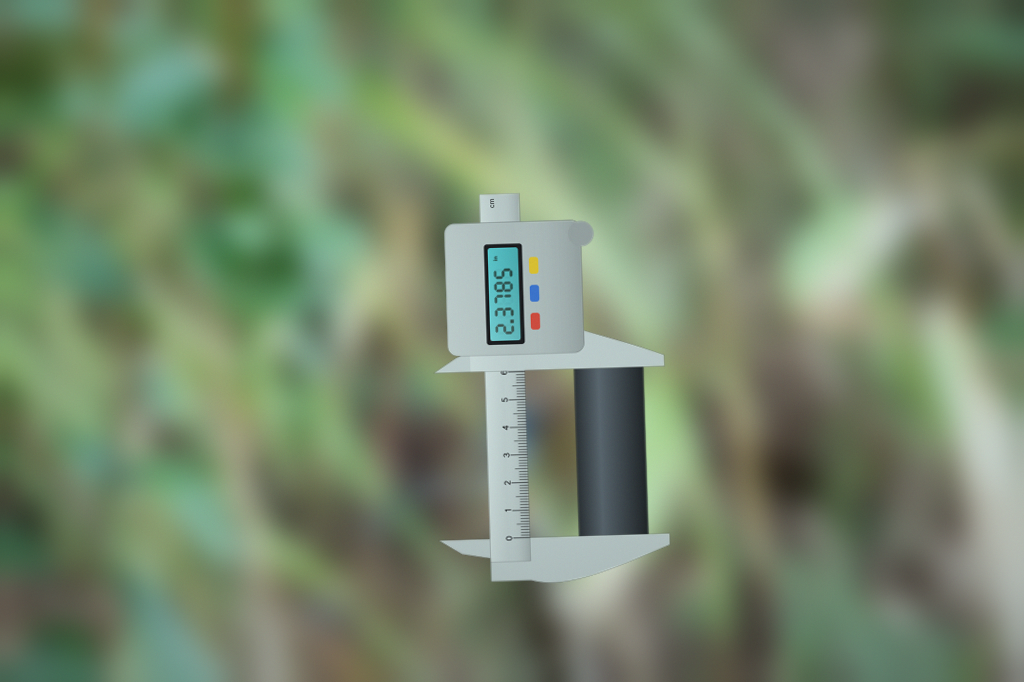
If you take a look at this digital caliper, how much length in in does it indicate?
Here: 2.3785 in
